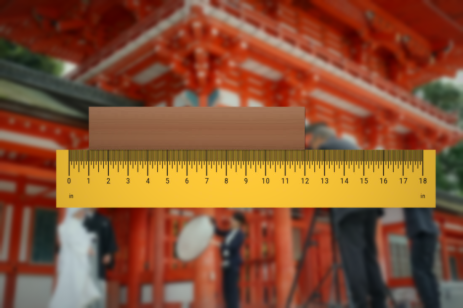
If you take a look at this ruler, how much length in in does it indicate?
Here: 11 in
